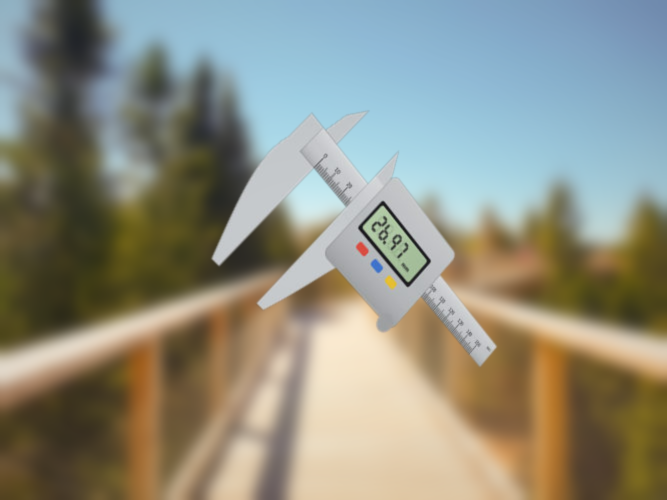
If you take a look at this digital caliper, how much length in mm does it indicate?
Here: 26.97 mm
